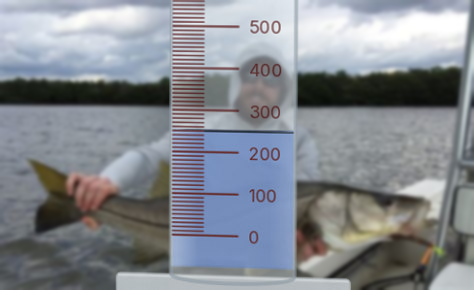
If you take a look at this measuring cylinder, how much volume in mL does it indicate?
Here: 250 mL
